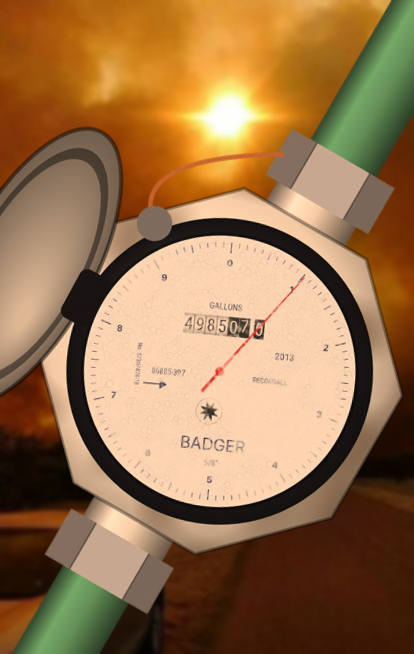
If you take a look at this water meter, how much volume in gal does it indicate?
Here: 4985071.0 gal
